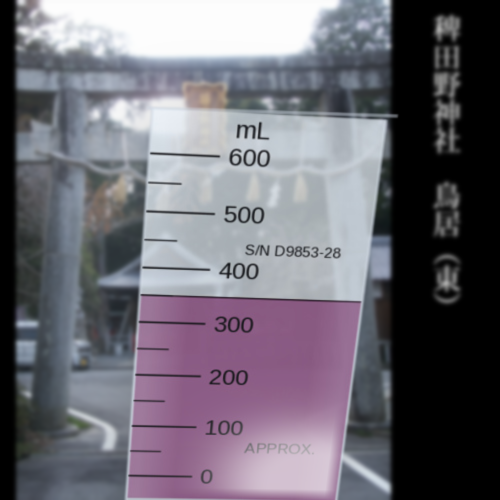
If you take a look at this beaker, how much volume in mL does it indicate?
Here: 350 mL
